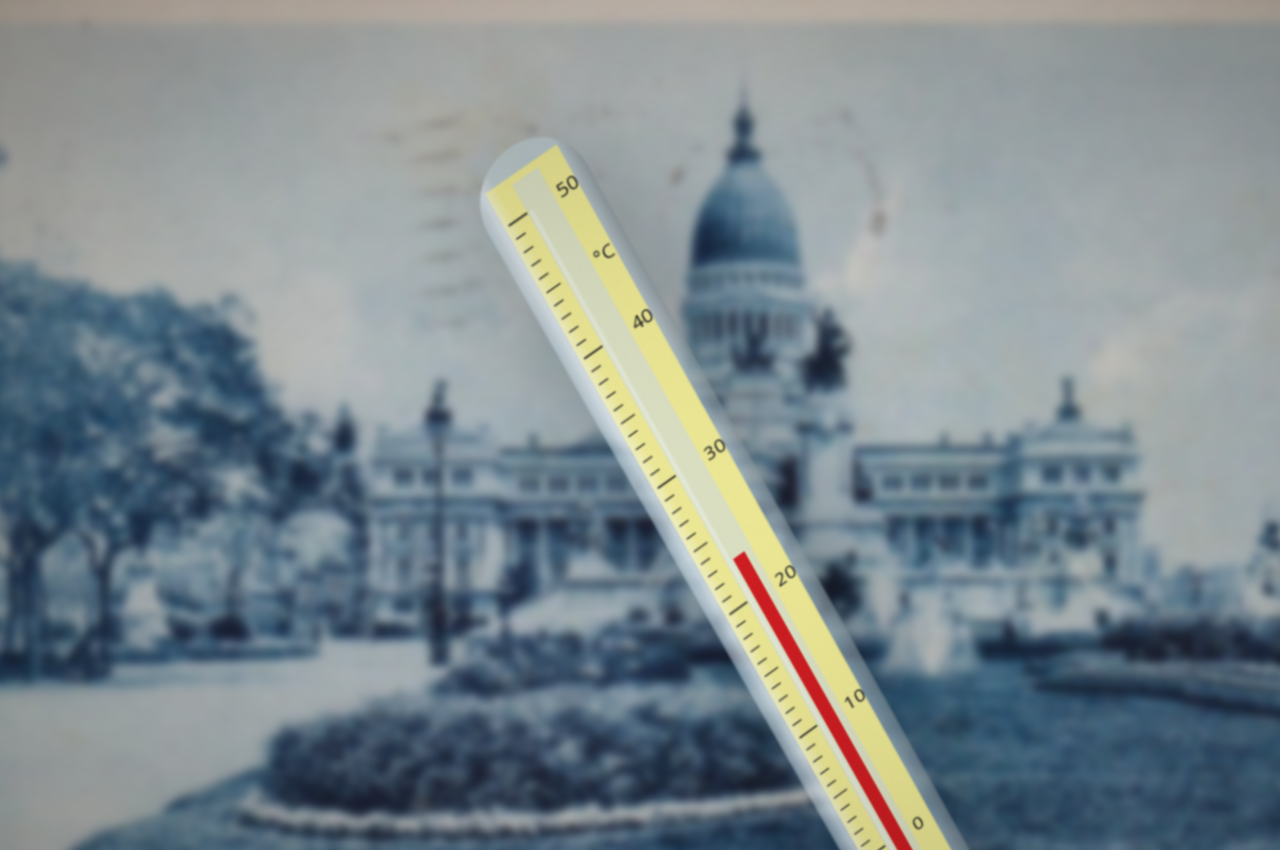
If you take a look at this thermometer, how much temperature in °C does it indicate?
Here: 23 °C
